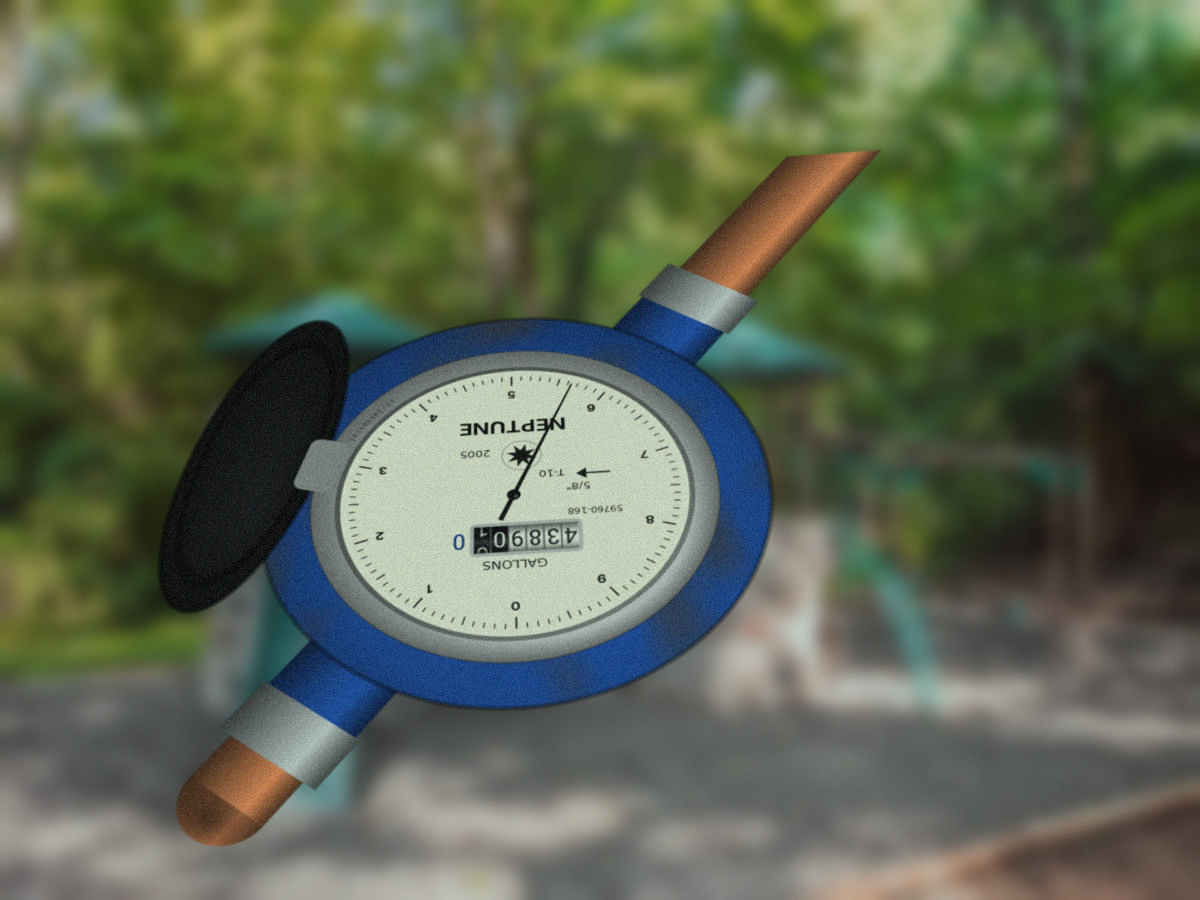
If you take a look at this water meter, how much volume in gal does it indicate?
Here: 4389005.6 gal
